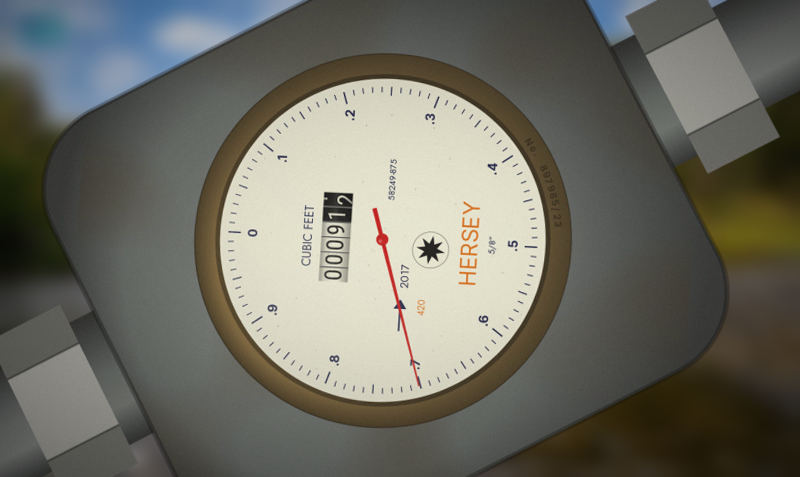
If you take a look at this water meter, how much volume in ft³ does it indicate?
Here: 911.70 ft³
